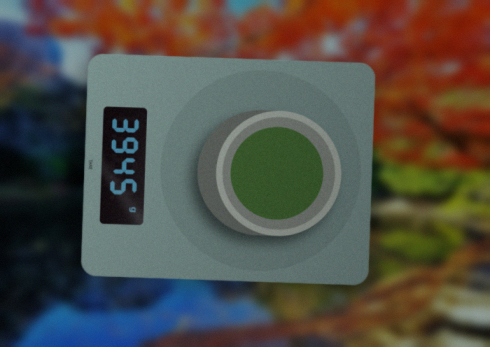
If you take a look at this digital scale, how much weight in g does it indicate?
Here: 3945 g
